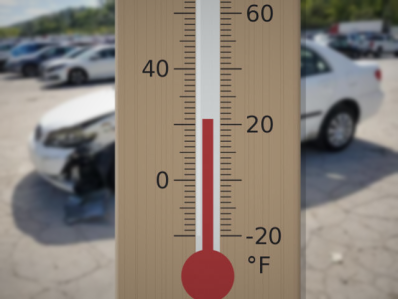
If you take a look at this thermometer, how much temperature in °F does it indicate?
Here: 22 °F
